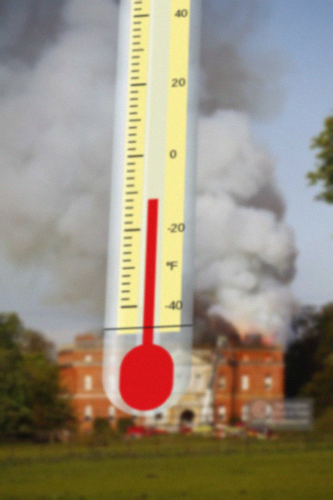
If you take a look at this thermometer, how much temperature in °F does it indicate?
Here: -12 °F
